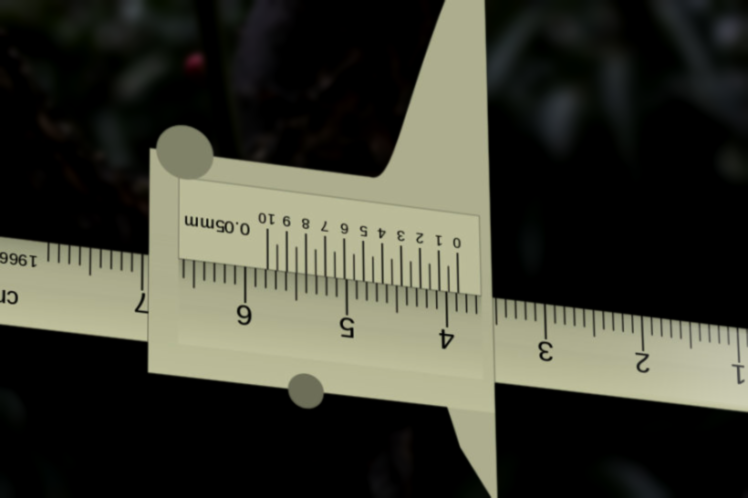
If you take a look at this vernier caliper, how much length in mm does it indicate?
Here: 38.8 mm
